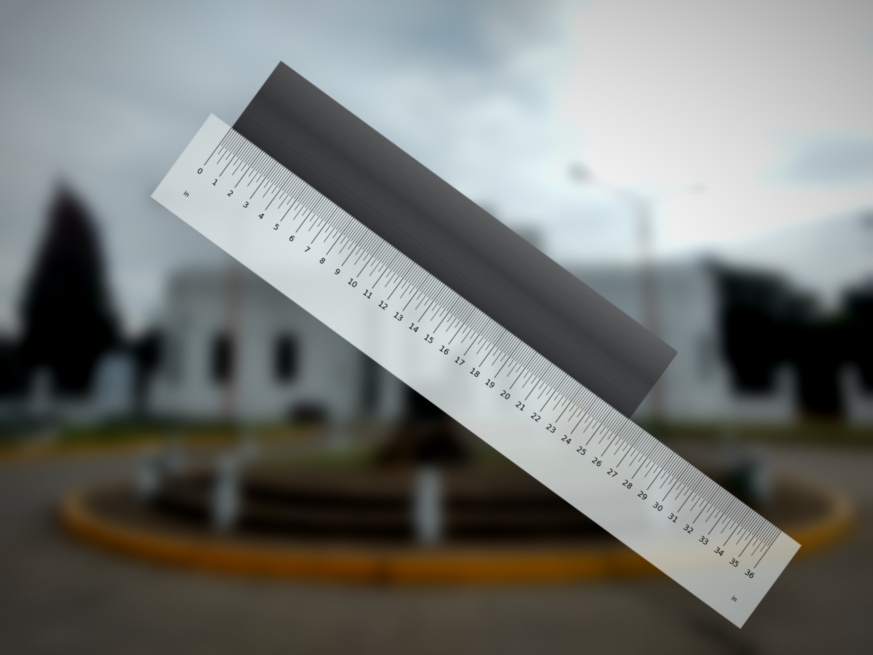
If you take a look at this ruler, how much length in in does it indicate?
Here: 26 in
